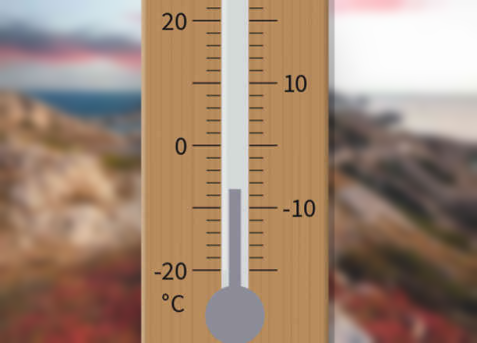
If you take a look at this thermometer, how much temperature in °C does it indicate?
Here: -7 °C
